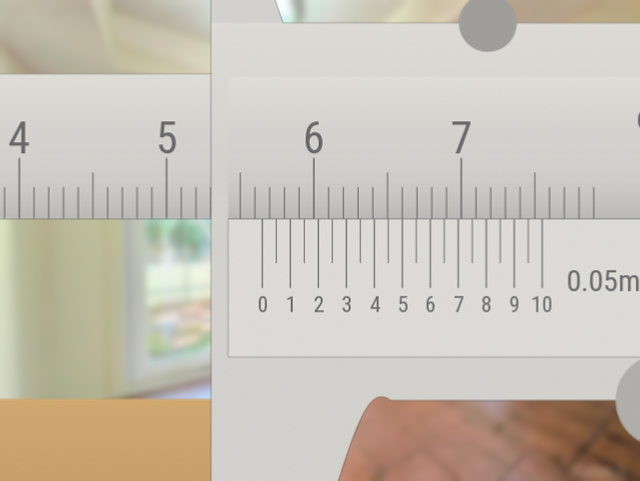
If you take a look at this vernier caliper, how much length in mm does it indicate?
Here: 56.5 mm
